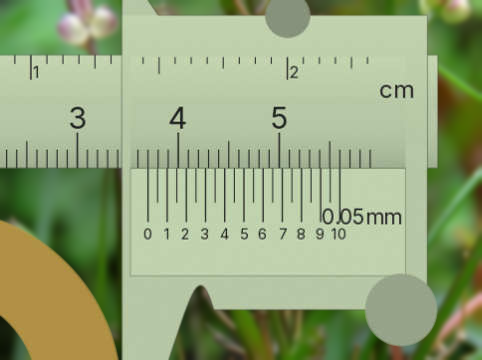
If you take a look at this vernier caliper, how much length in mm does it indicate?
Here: 37.0 mm
